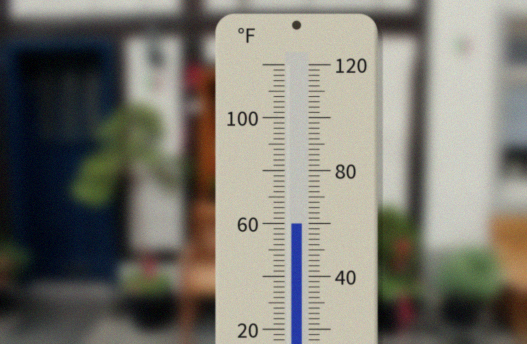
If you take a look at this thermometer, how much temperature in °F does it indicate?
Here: 60 °F
